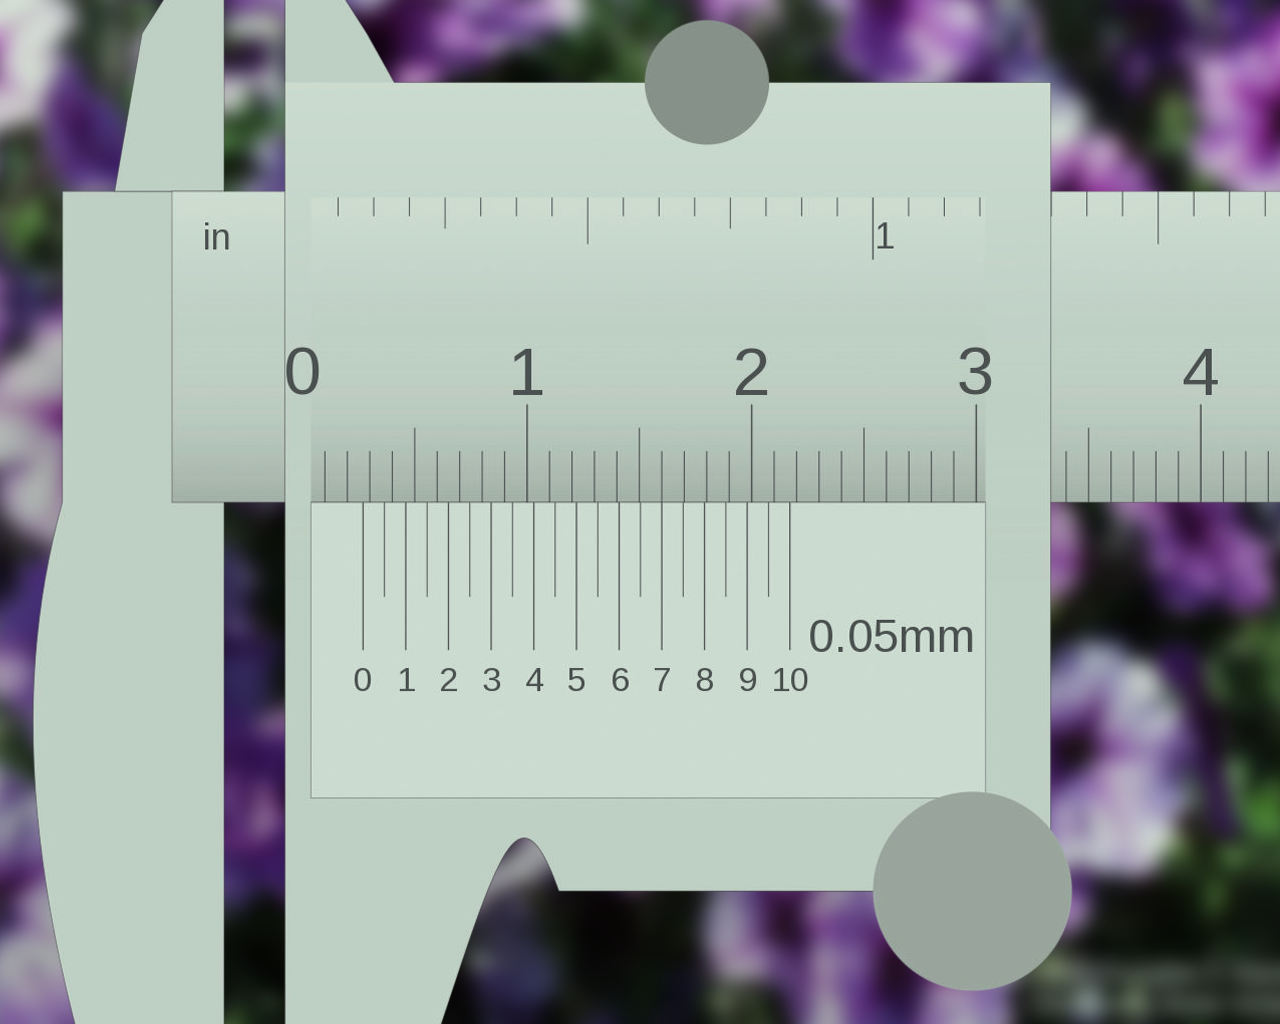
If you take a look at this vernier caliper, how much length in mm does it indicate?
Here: 2.7 mm
